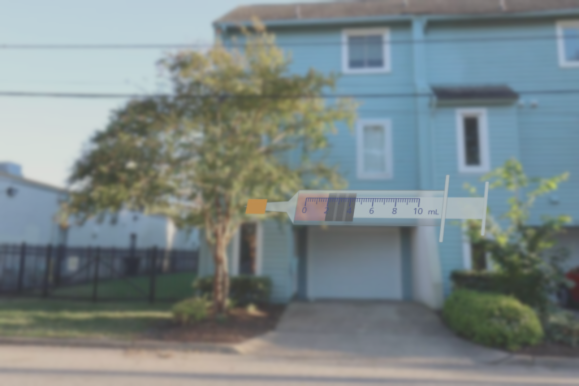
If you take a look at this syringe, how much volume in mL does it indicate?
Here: 2 mL
